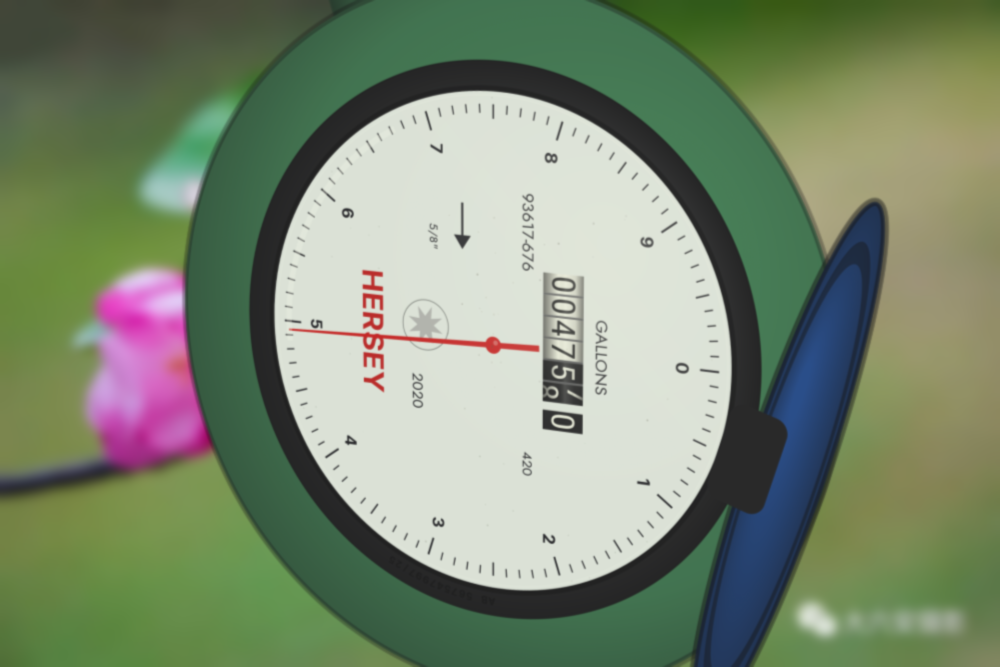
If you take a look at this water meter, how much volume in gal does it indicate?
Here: 47574.9 gal
